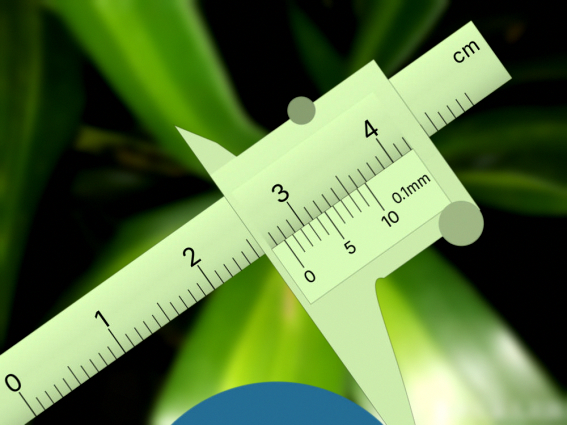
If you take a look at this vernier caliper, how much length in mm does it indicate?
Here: 27.8 mm
